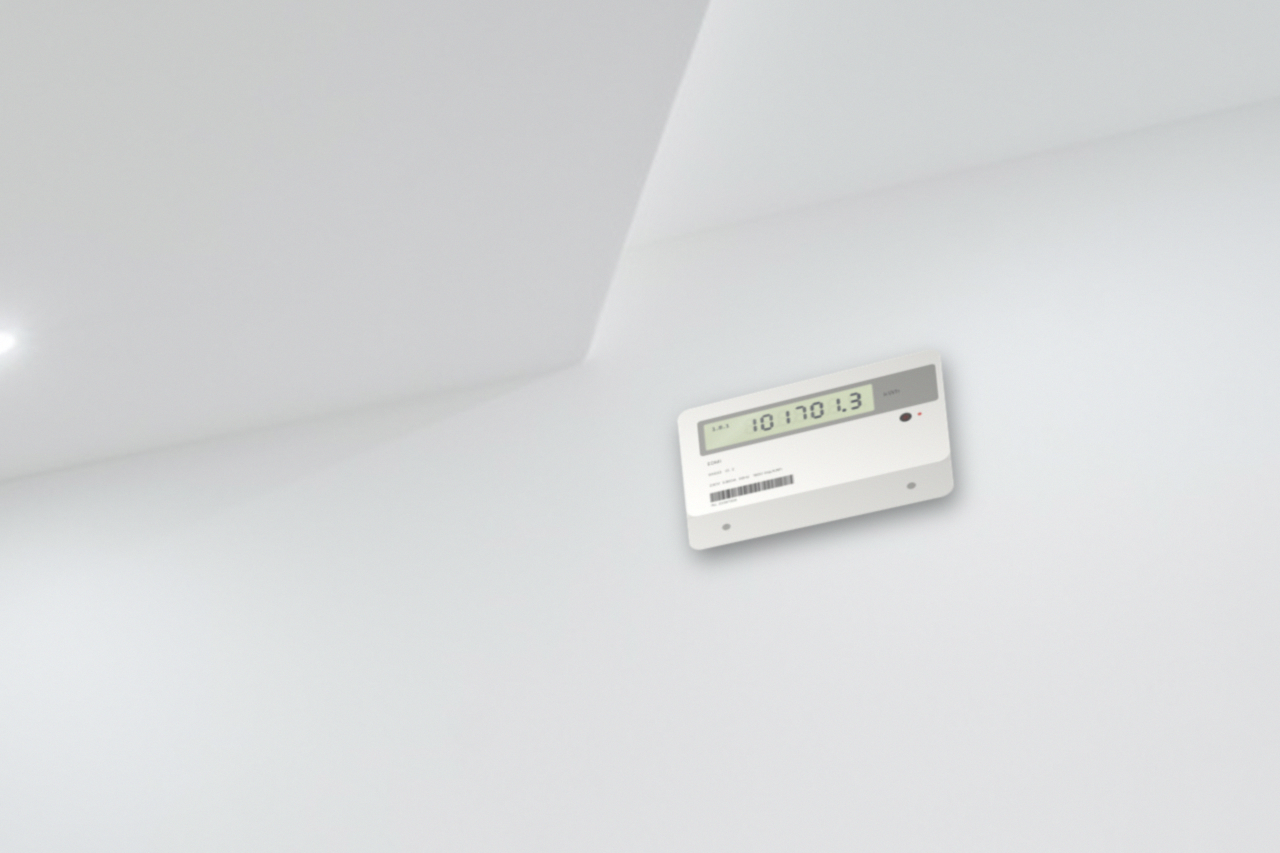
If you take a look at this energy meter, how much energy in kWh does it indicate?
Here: 101701.3 kWh
